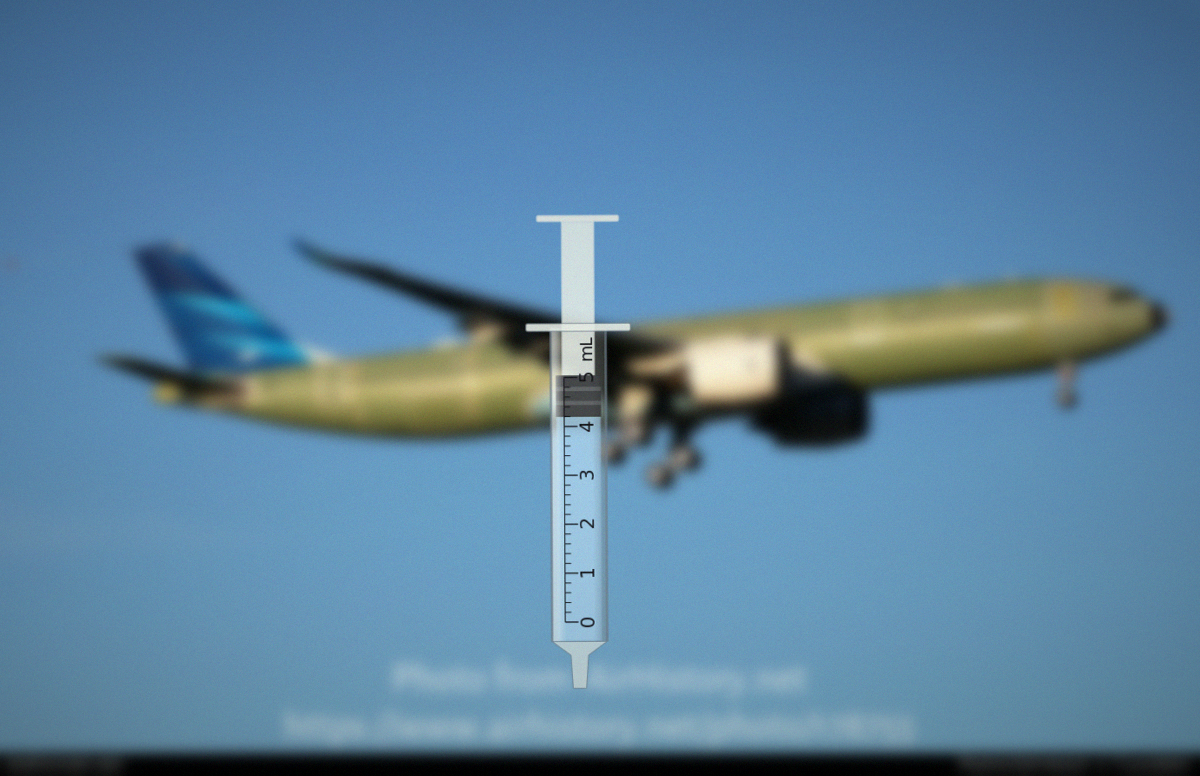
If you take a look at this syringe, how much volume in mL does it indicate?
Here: 4.2 mL
